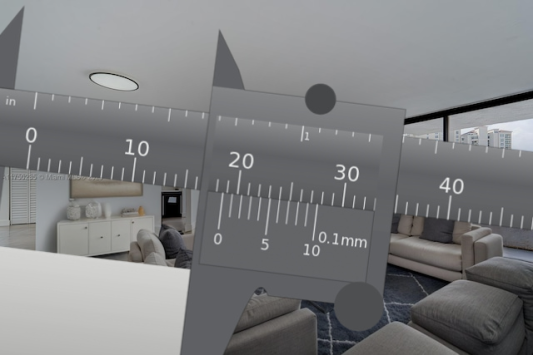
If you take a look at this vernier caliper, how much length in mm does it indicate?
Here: 18.6 mm
